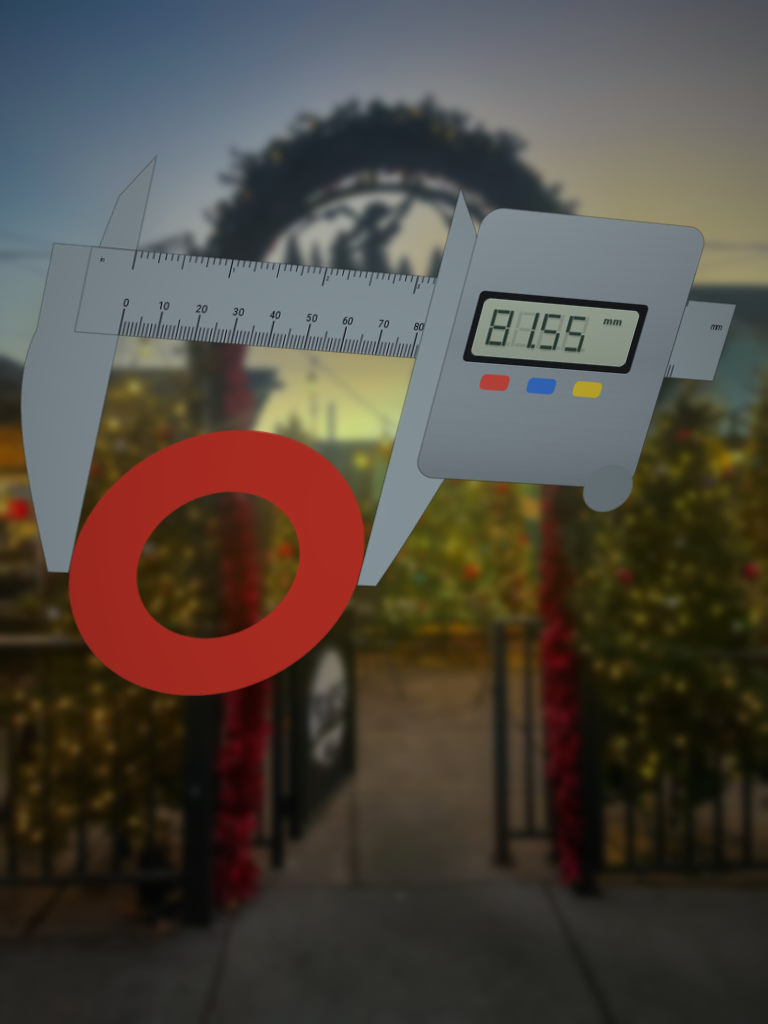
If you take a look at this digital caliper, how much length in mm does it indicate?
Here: 81.55 mm
